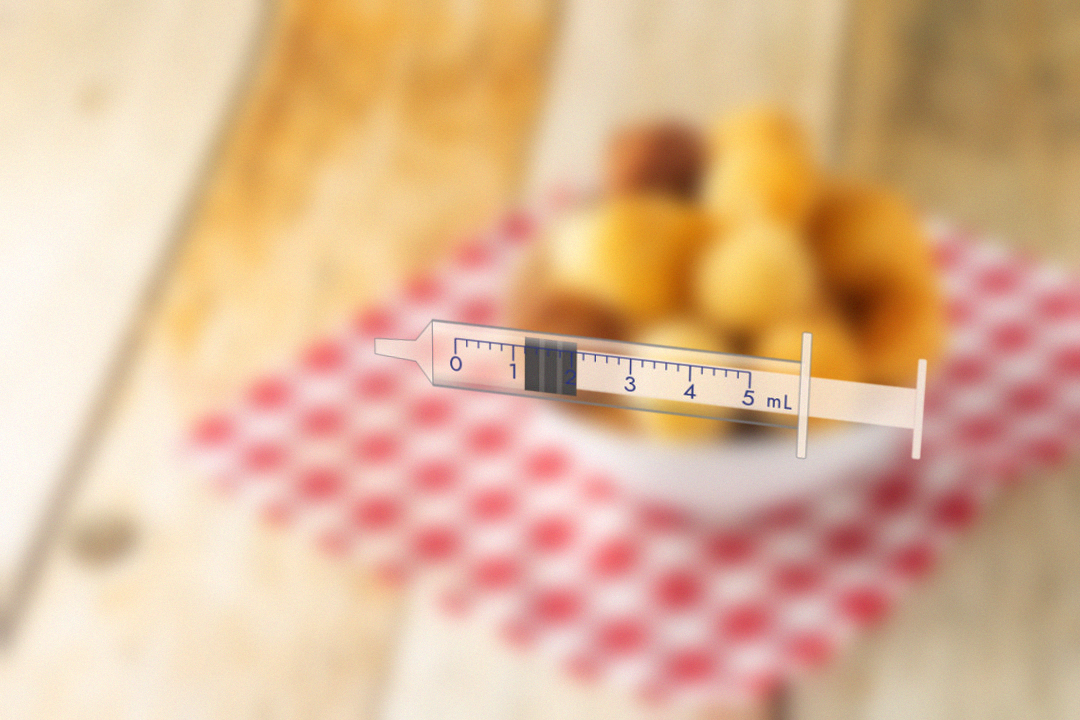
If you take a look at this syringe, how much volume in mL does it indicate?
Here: 1.2 mL
